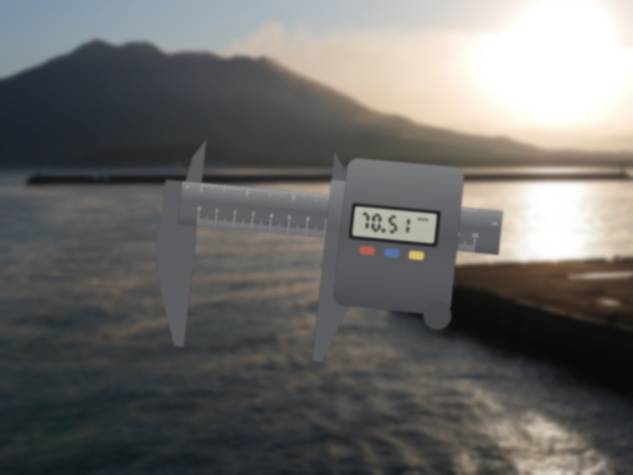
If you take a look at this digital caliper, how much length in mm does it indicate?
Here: 70.51 mm
